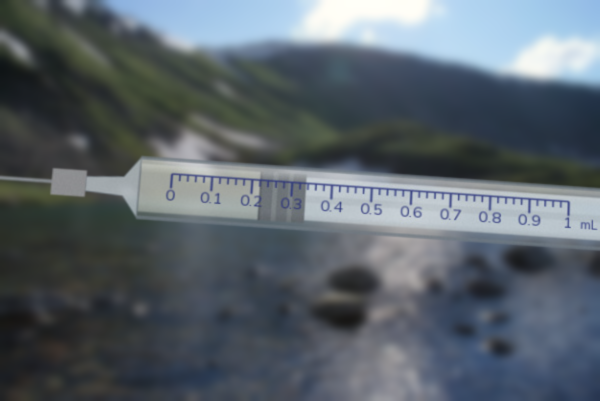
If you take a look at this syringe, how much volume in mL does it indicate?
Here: 0.22 mL
